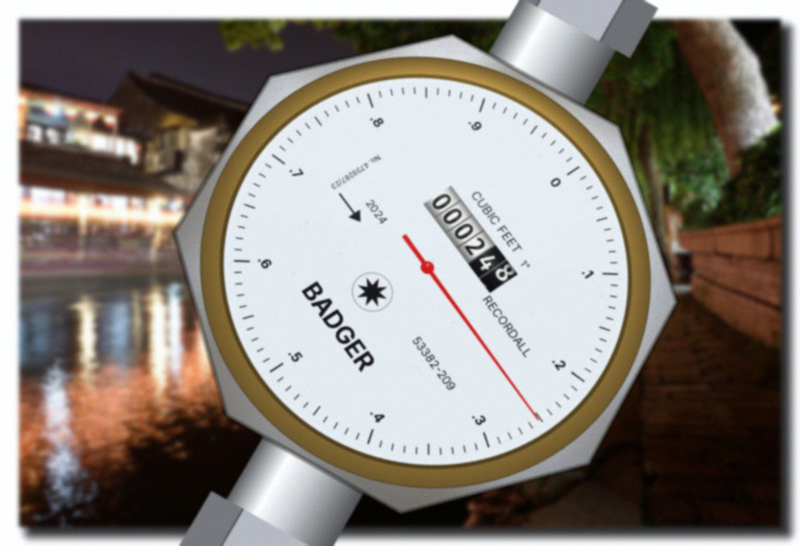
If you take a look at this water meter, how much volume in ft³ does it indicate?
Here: 248.25 ft³
